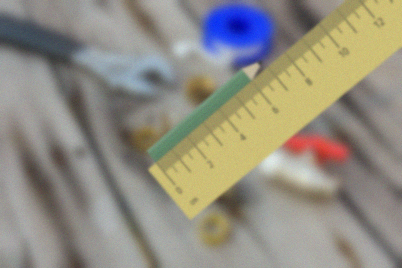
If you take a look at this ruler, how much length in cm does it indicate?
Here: 7 cm
